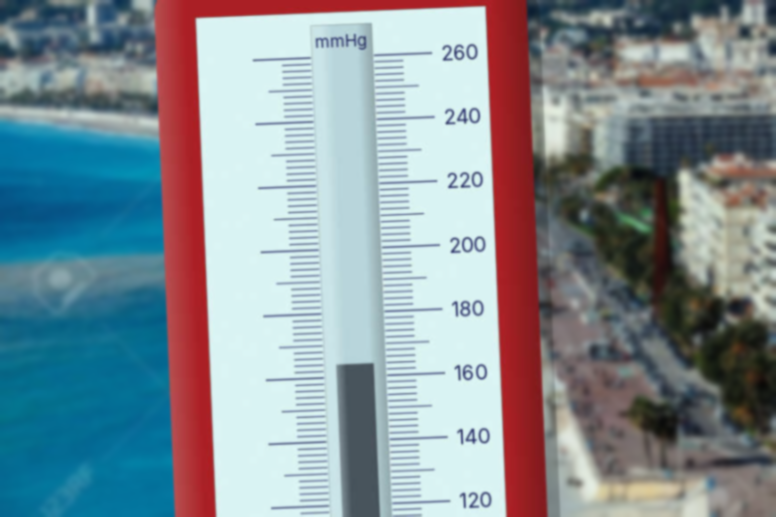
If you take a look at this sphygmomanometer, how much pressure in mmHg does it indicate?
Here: 164 mmHg
